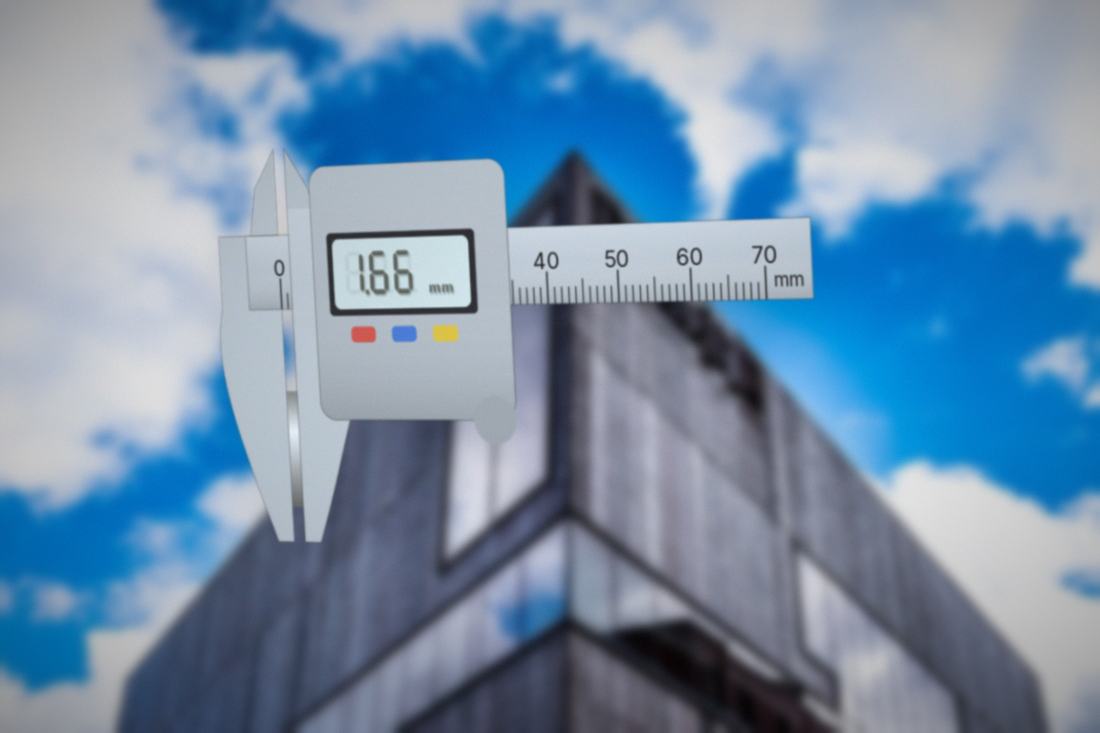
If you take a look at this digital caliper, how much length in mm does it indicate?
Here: 1.66 mm
